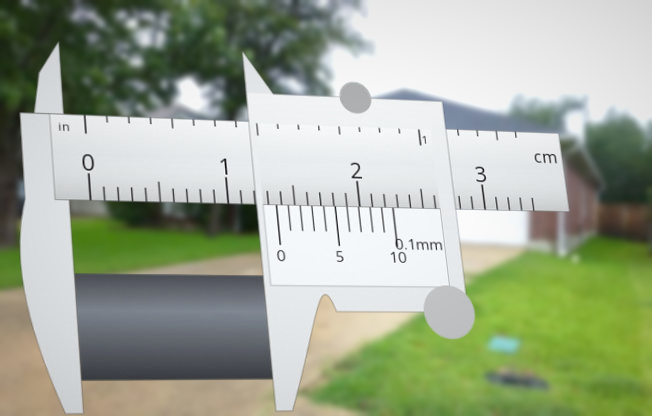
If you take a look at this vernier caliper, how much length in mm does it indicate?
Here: 13.6 mm
